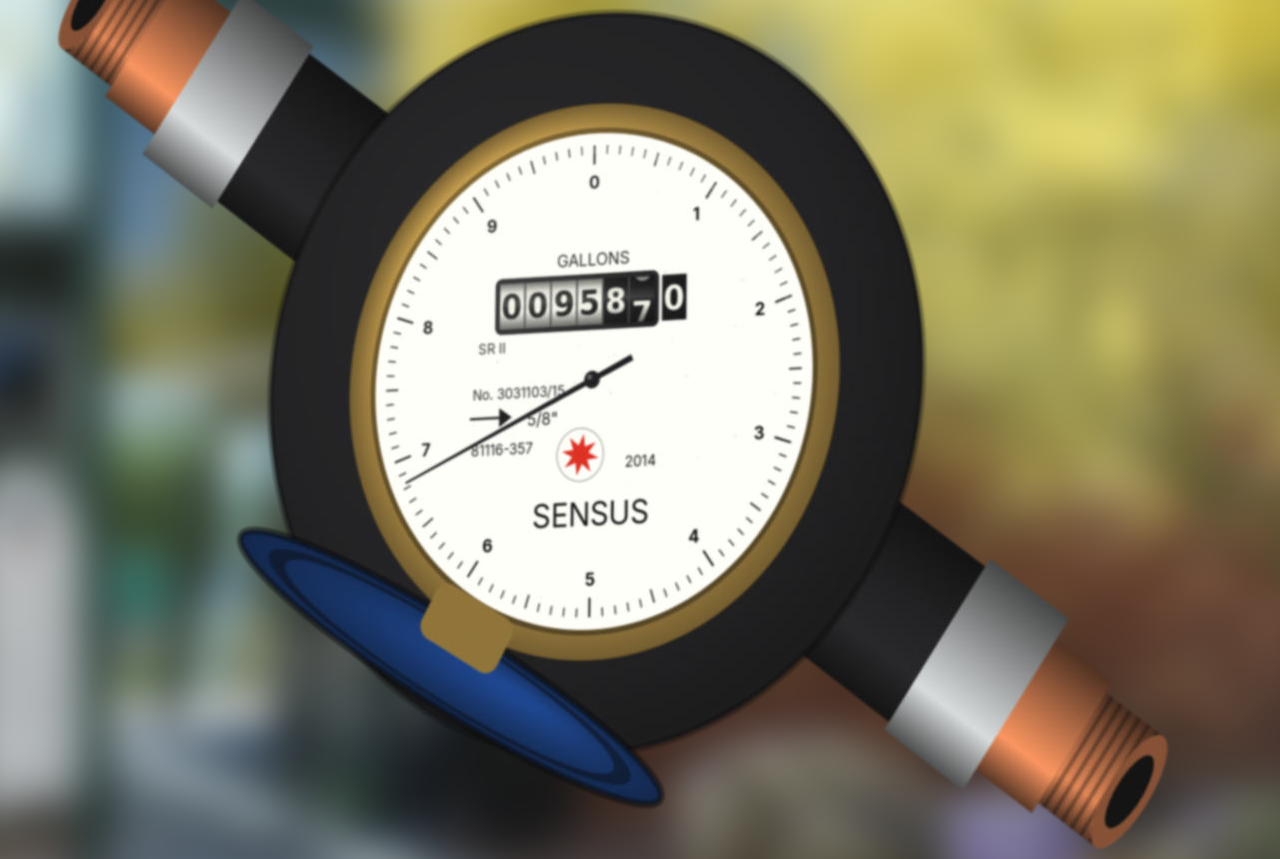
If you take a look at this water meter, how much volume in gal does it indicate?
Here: 95866.8 gal
